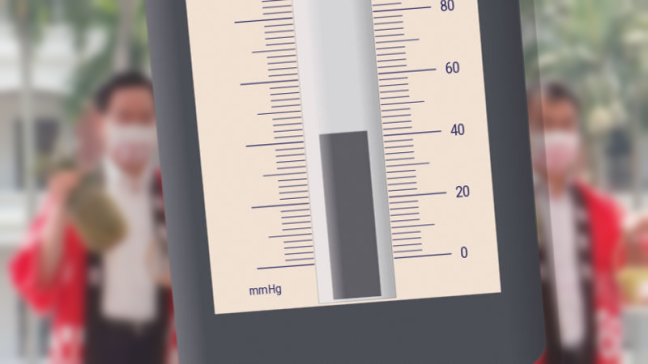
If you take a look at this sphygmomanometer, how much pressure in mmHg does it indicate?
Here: 42 mmHg
